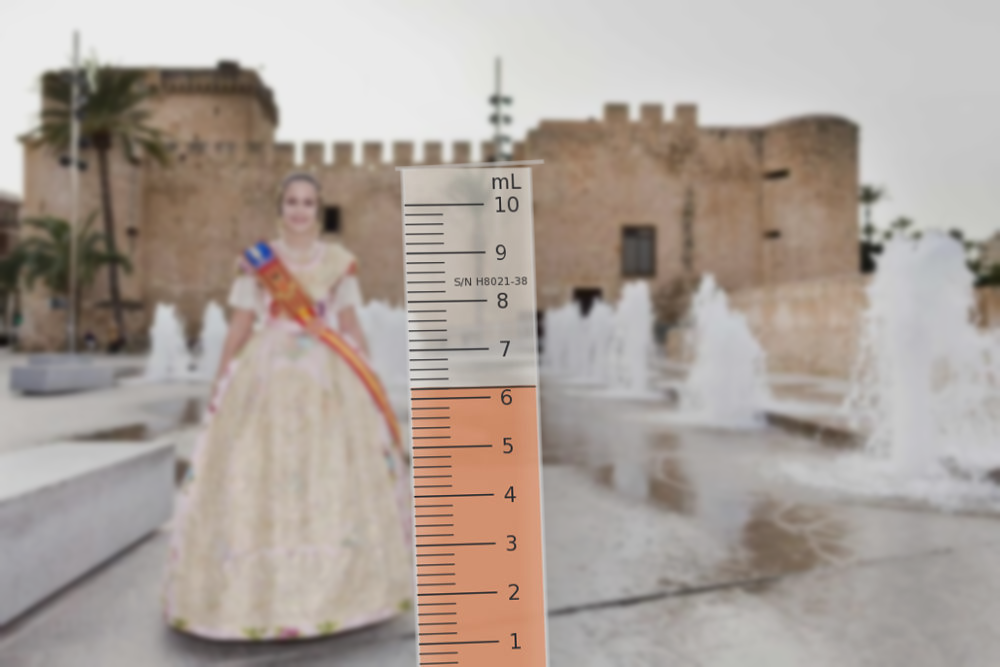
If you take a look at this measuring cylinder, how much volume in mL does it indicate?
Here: 6.2 mL
